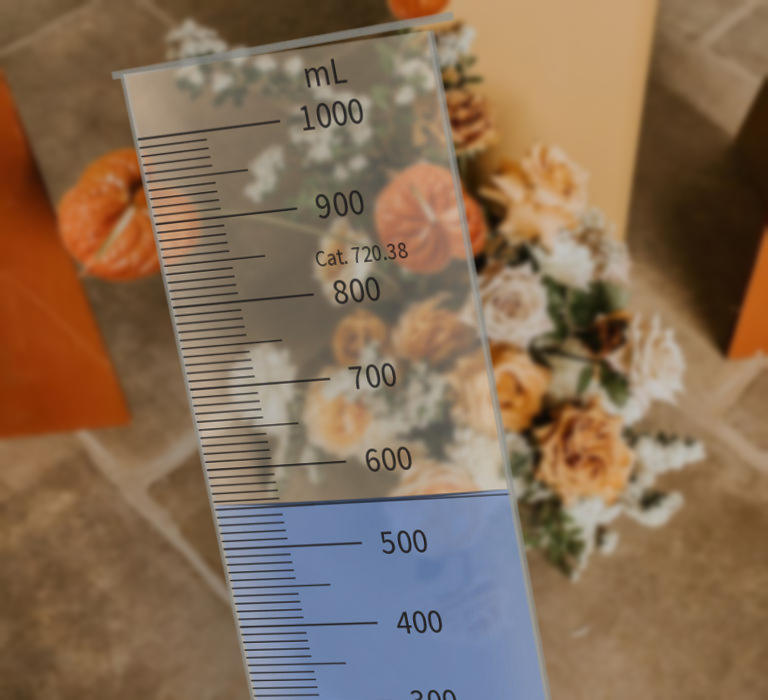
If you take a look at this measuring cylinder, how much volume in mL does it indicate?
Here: 550 mL
